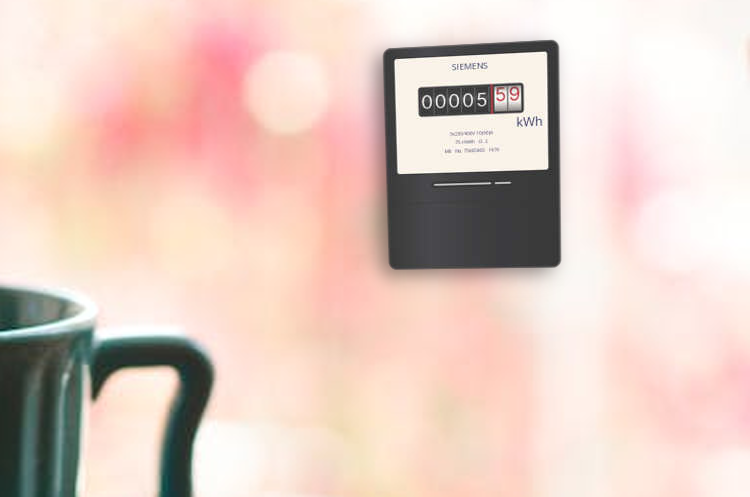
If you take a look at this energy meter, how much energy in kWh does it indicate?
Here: 5.59 kWh
